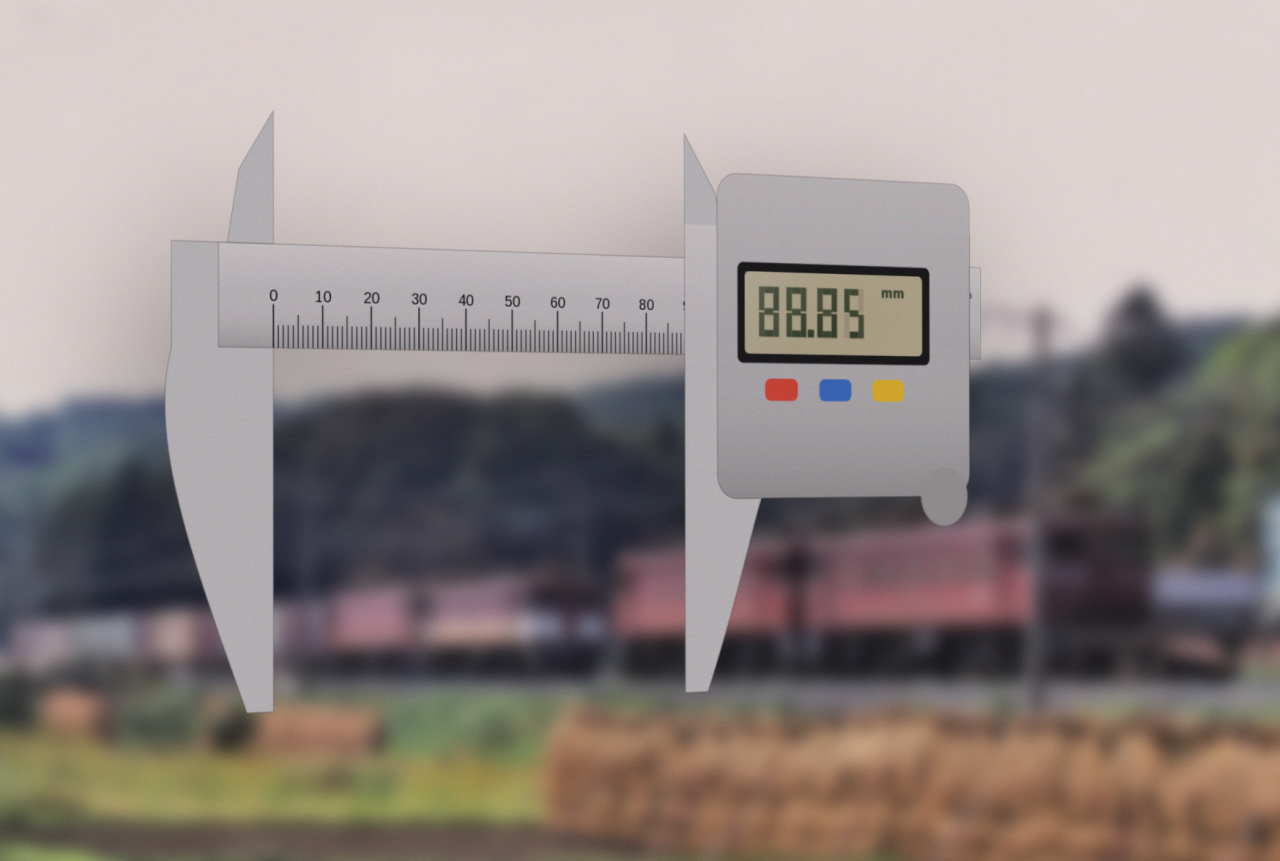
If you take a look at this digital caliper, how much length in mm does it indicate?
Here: 88.85 mm
